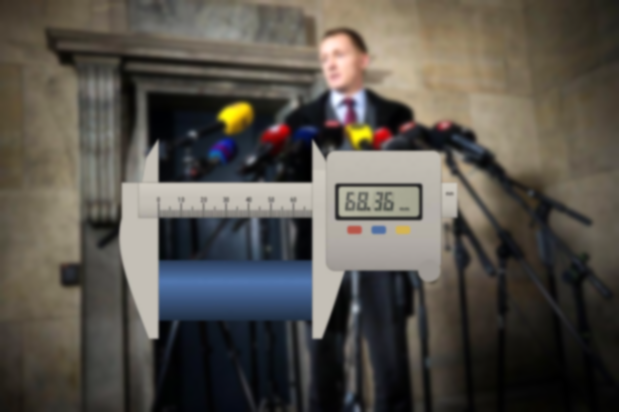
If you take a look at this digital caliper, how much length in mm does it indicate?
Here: 68.36 mm
